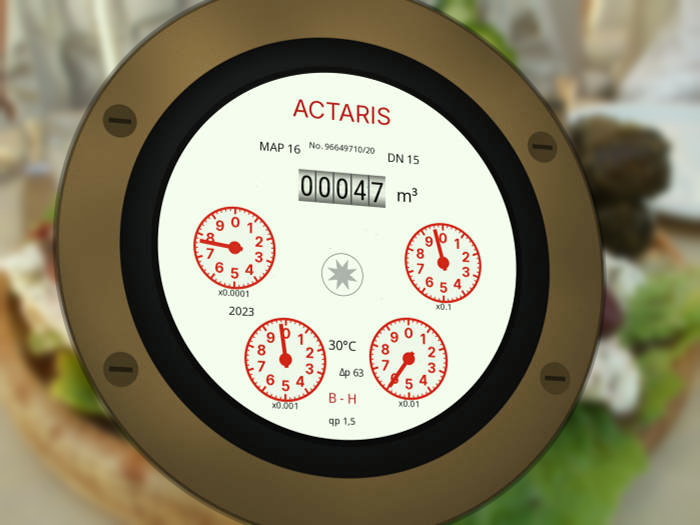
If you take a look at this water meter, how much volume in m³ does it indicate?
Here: 46.9597 m³
